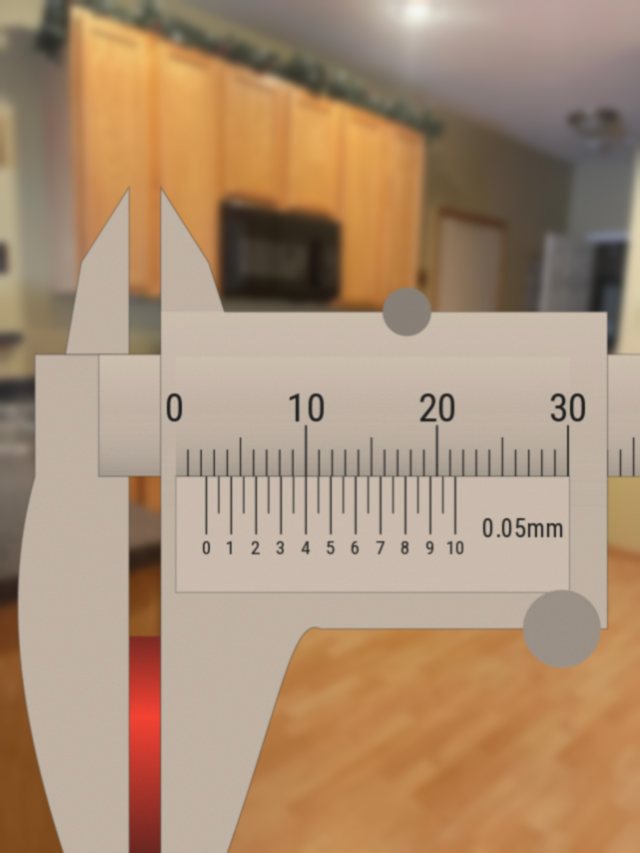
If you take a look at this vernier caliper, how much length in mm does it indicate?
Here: 2.4 mm
